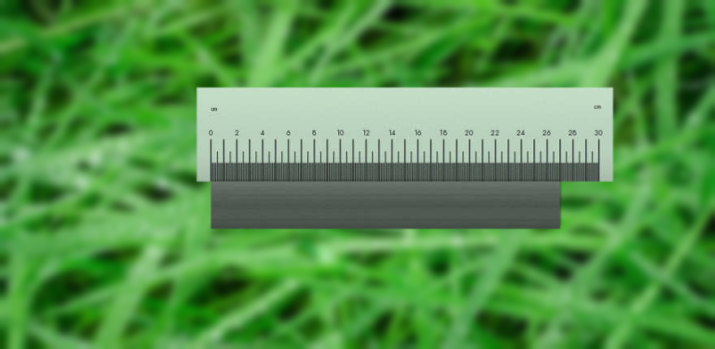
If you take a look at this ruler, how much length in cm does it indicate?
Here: 27 cm
